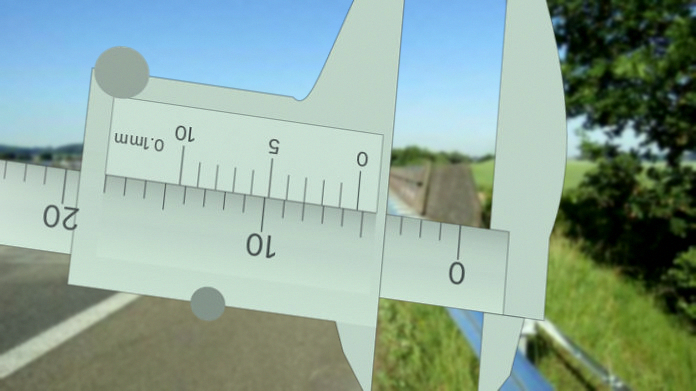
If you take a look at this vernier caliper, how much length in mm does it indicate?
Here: 5.3 mm
